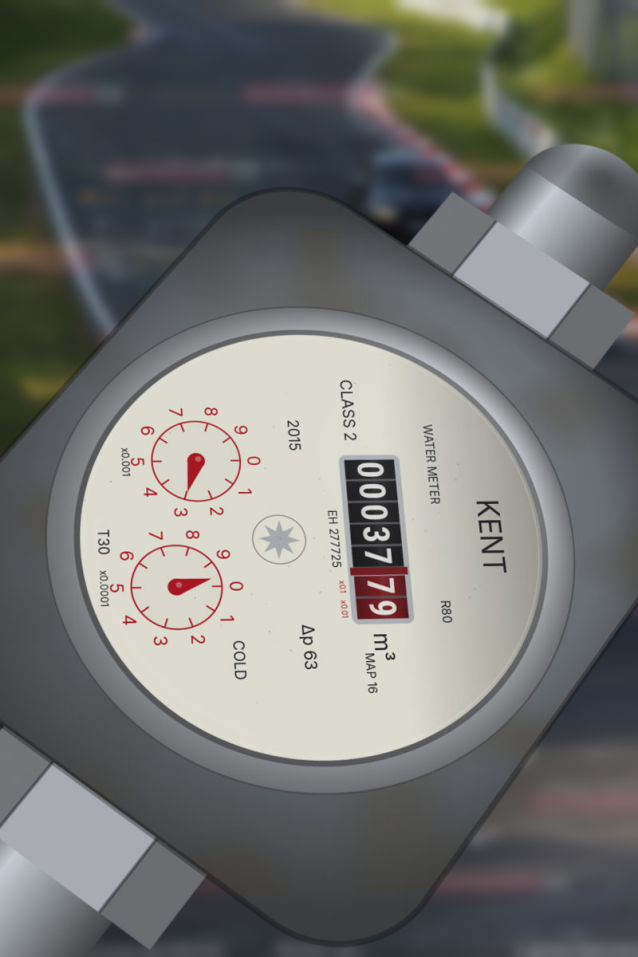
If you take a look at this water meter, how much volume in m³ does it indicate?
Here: 37.7929 m³
